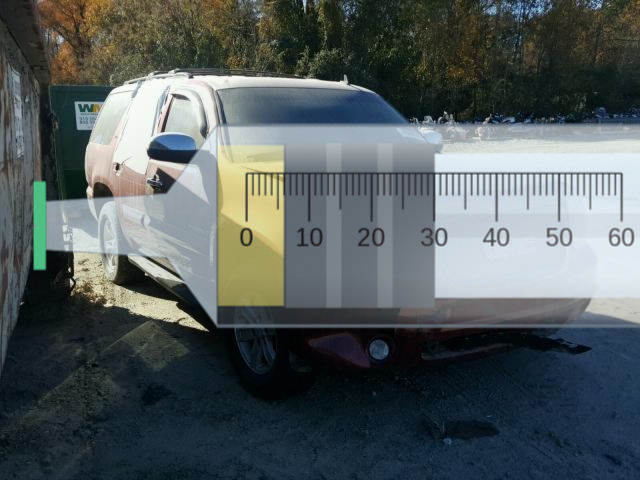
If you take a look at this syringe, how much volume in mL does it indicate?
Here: 6 mL
